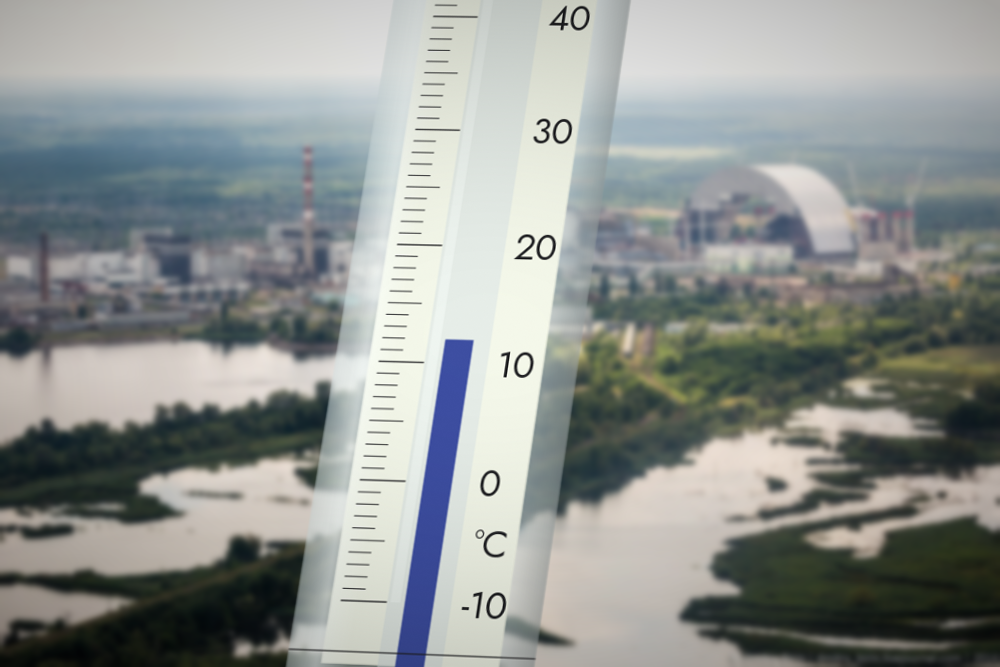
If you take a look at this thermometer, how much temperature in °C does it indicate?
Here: 12 °C
